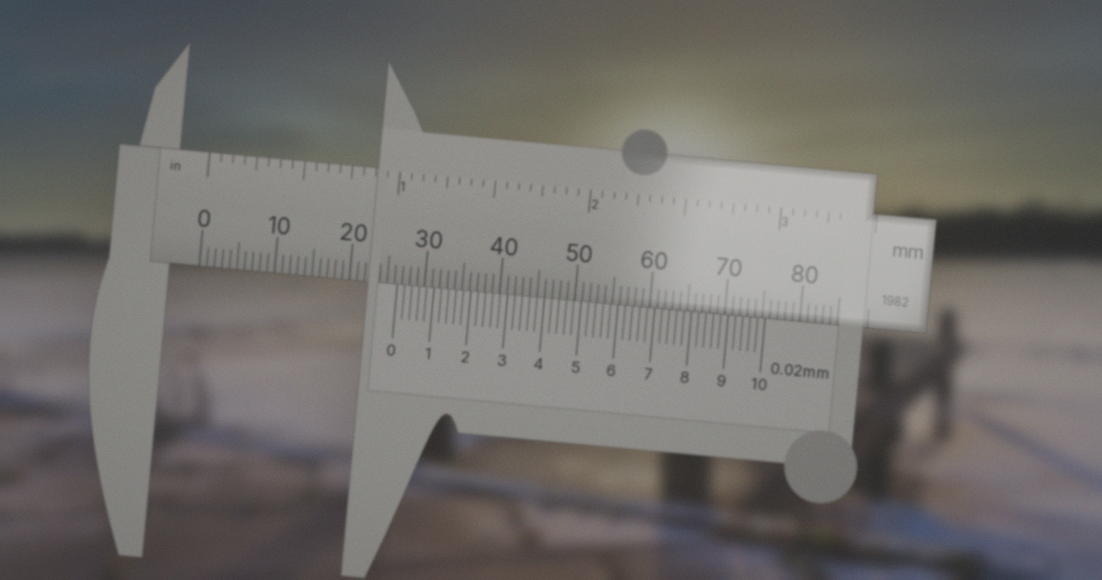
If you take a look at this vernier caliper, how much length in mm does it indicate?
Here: 26.4 mm
